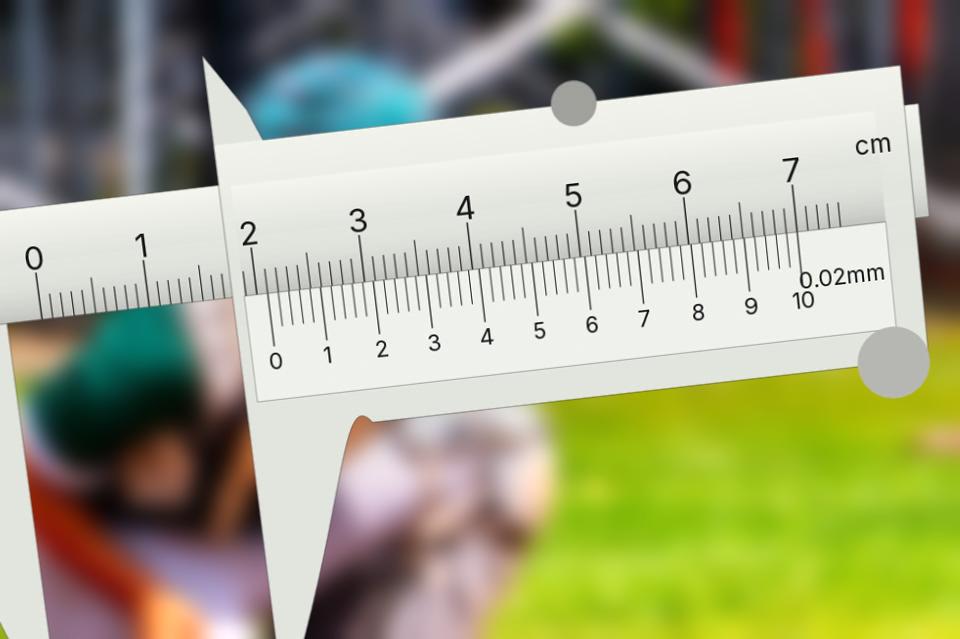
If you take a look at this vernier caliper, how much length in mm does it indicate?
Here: 21.0 mm
